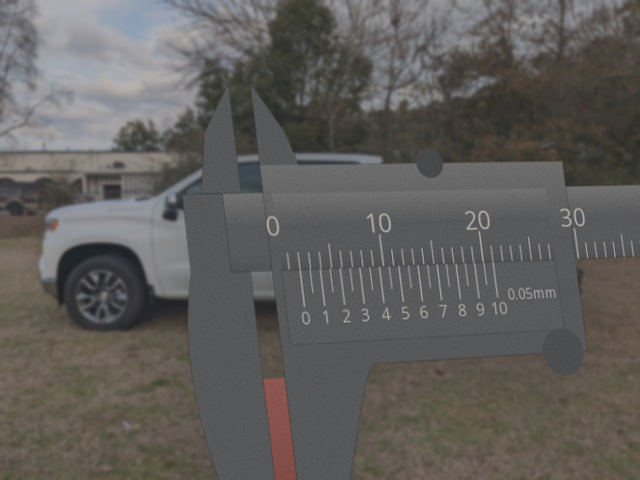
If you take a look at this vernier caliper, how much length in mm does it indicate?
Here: 2.0 mm
